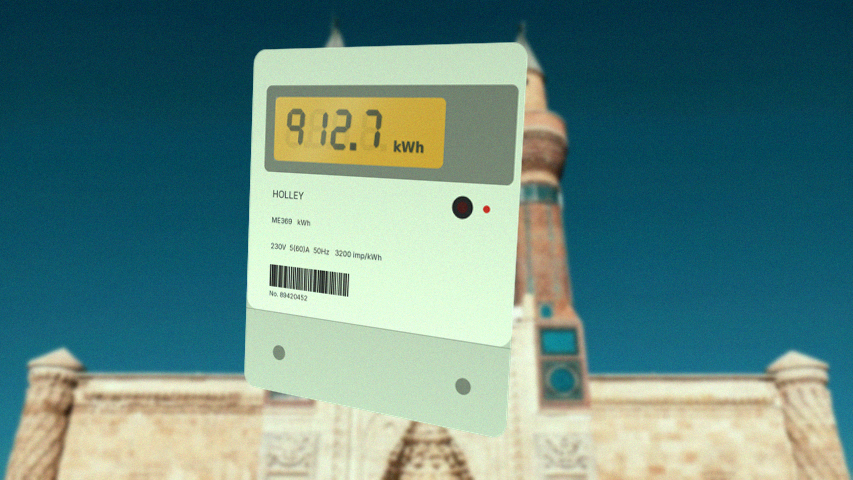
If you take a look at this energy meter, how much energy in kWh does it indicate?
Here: 912.7 kWh
